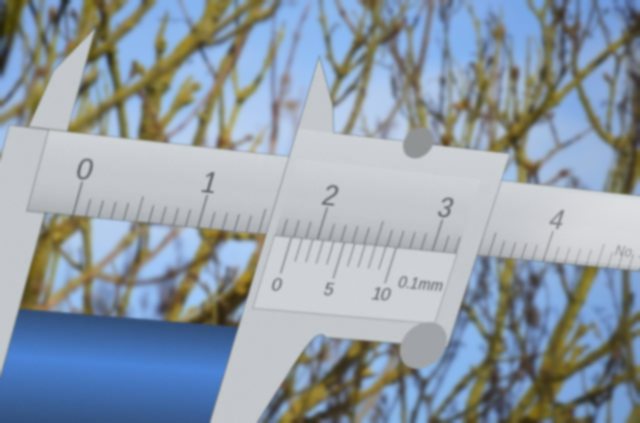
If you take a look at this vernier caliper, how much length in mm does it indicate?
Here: 17.8 mm
